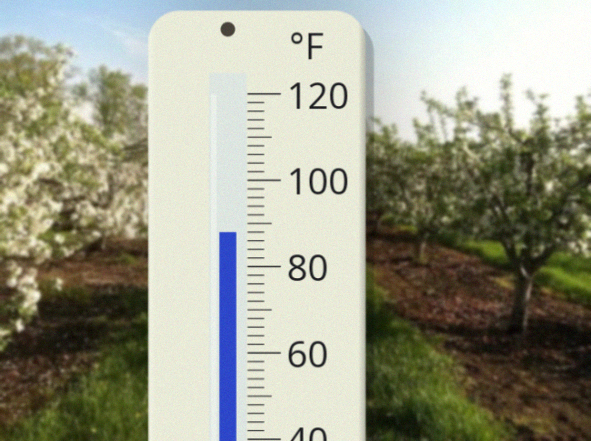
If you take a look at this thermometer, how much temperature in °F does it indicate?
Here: 88 °F
